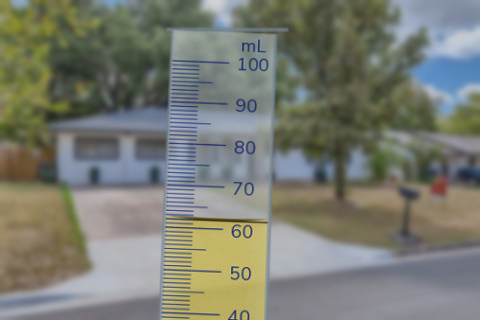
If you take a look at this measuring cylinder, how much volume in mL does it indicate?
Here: 62 mL
